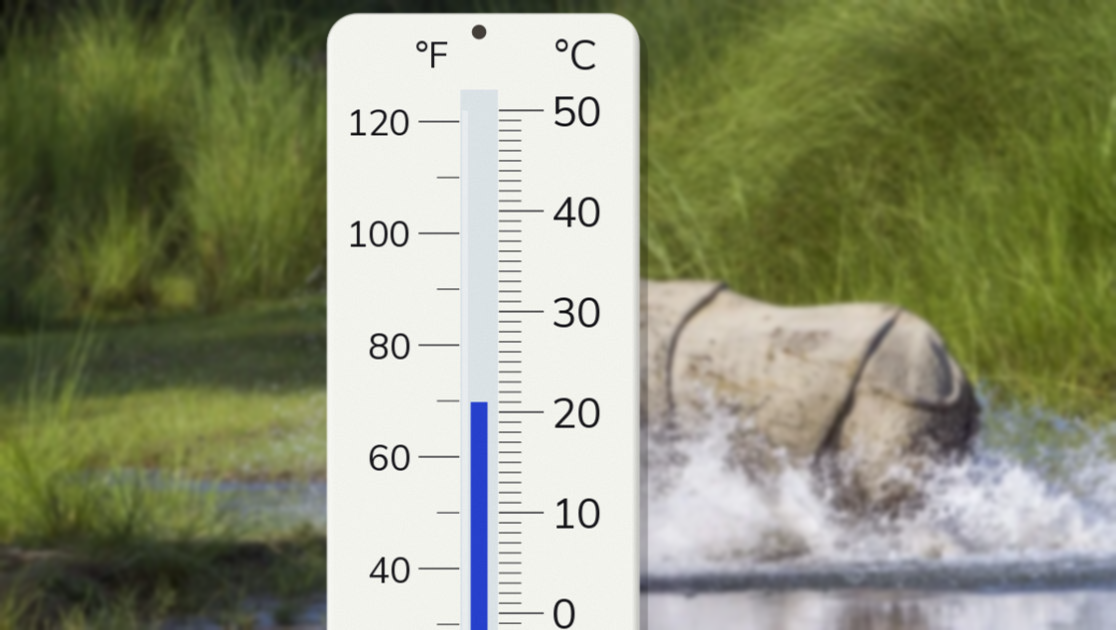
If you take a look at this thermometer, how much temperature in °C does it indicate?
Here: 21 °C
